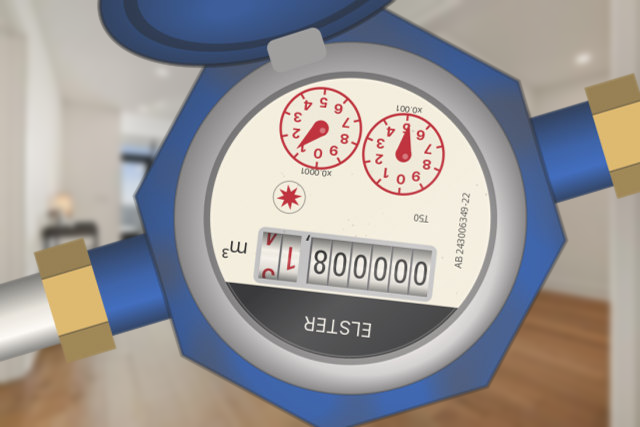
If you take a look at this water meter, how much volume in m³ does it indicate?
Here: 8.1351 m³
